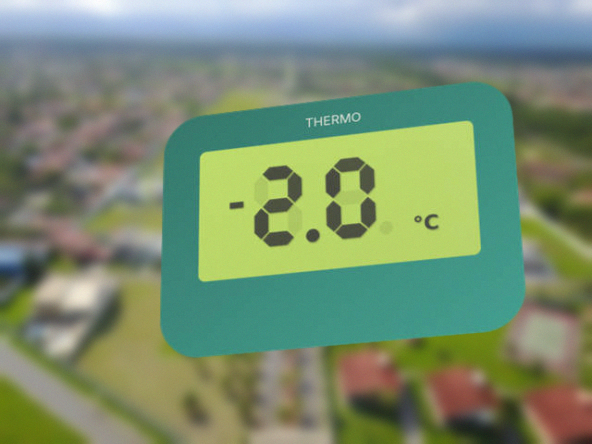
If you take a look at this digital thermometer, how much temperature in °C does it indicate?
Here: -2.0 °C
